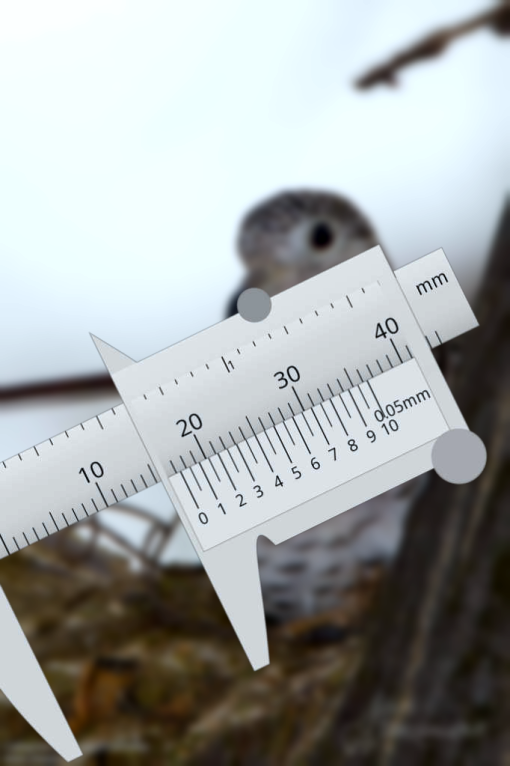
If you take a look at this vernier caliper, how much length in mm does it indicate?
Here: 17.4 mm
